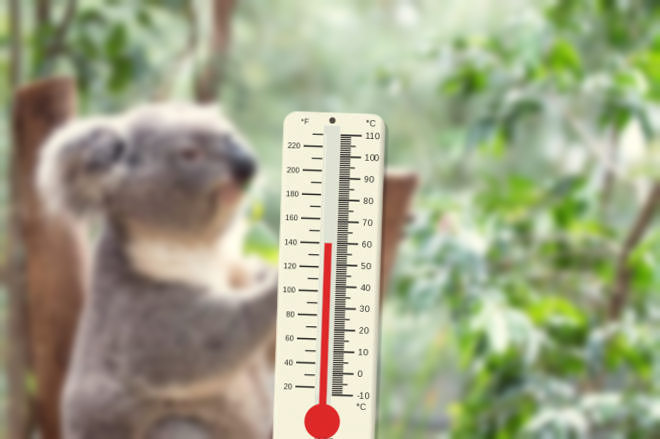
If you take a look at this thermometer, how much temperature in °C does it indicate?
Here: 60 °C
